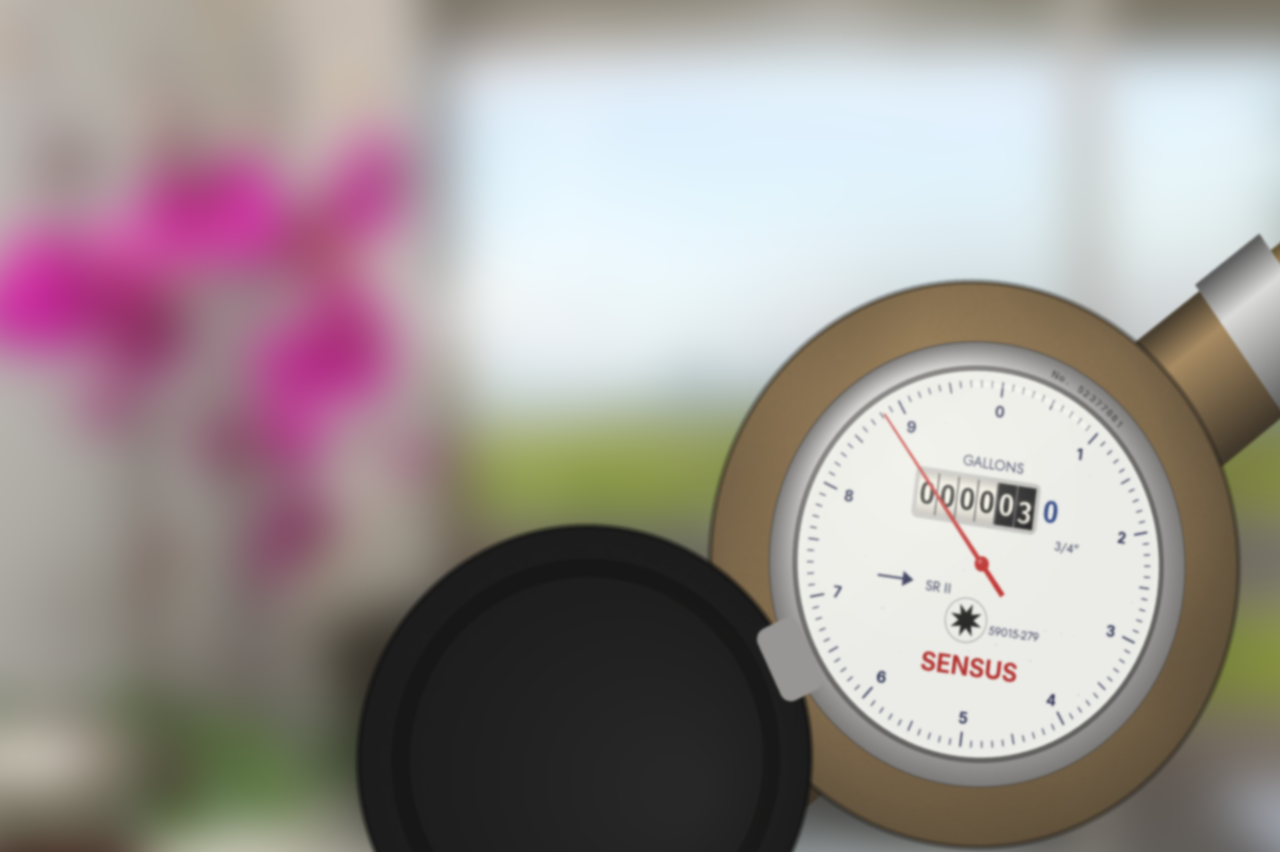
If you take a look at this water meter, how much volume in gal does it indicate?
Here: 28.8 gal
